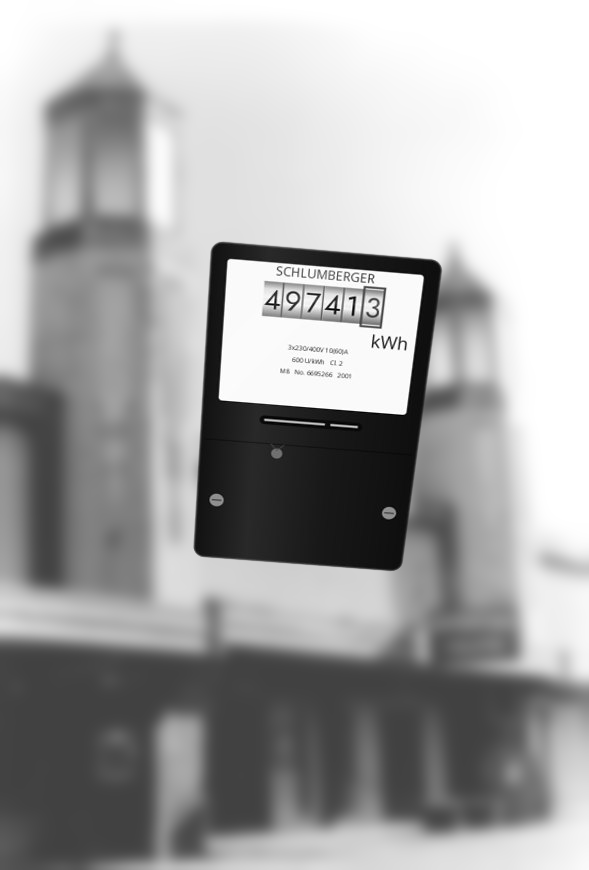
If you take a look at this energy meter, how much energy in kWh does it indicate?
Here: 49741.3 kWh
